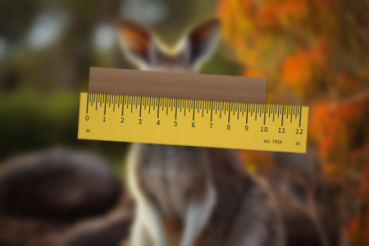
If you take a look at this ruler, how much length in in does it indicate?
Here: 10 in
